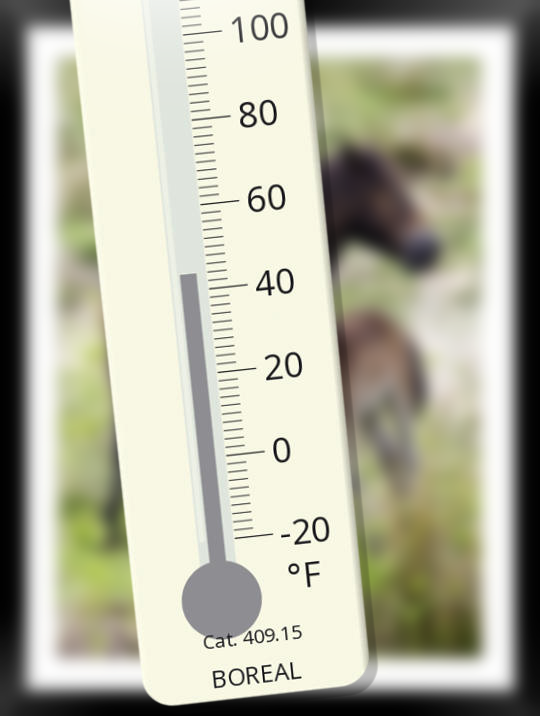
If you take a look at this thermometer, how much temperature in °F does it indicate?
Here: 44 °F
